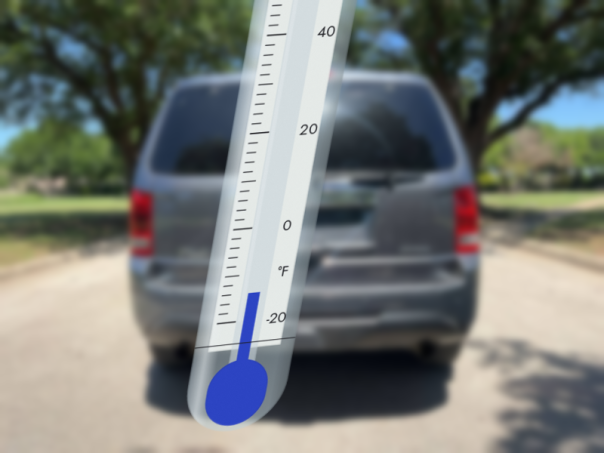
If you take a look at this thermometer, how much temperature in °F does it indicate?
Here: -14 °F
